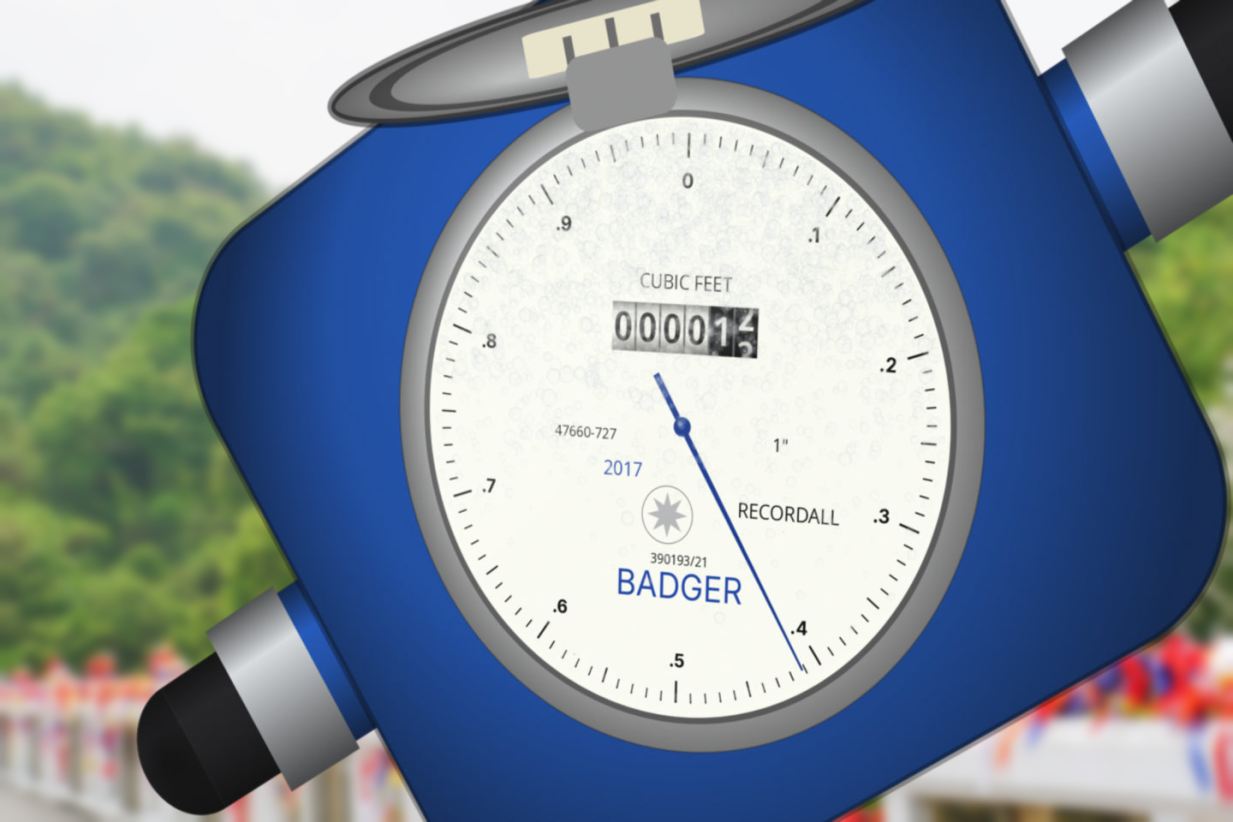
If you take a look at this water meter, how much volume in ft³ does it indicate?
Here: 12.41 ft³
